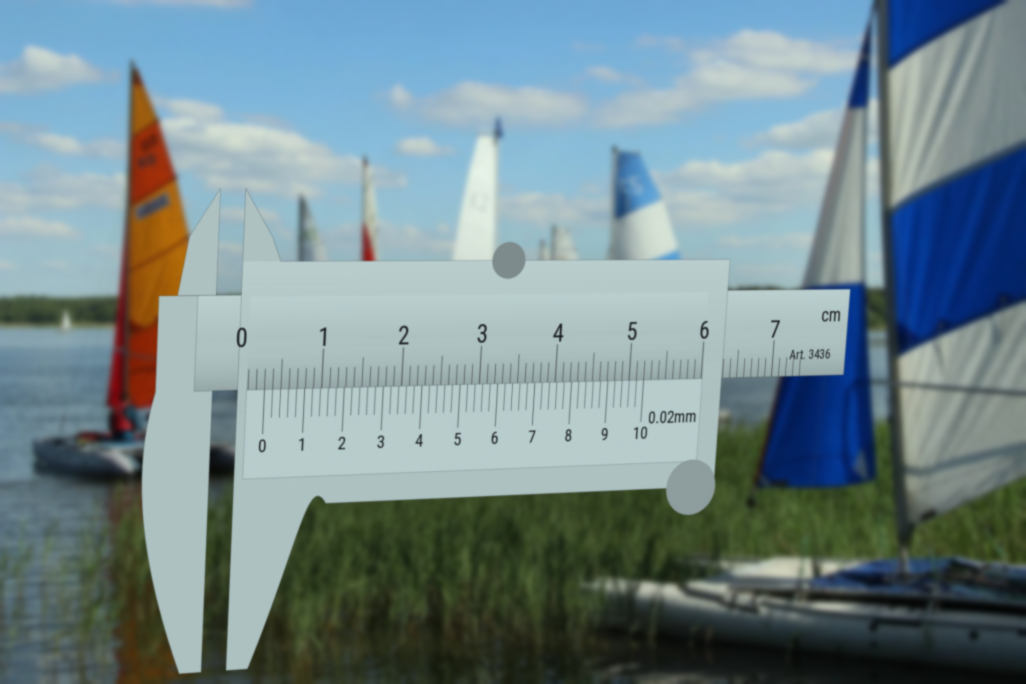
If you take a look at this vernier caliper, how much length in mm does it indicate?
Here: 3.0 mm
